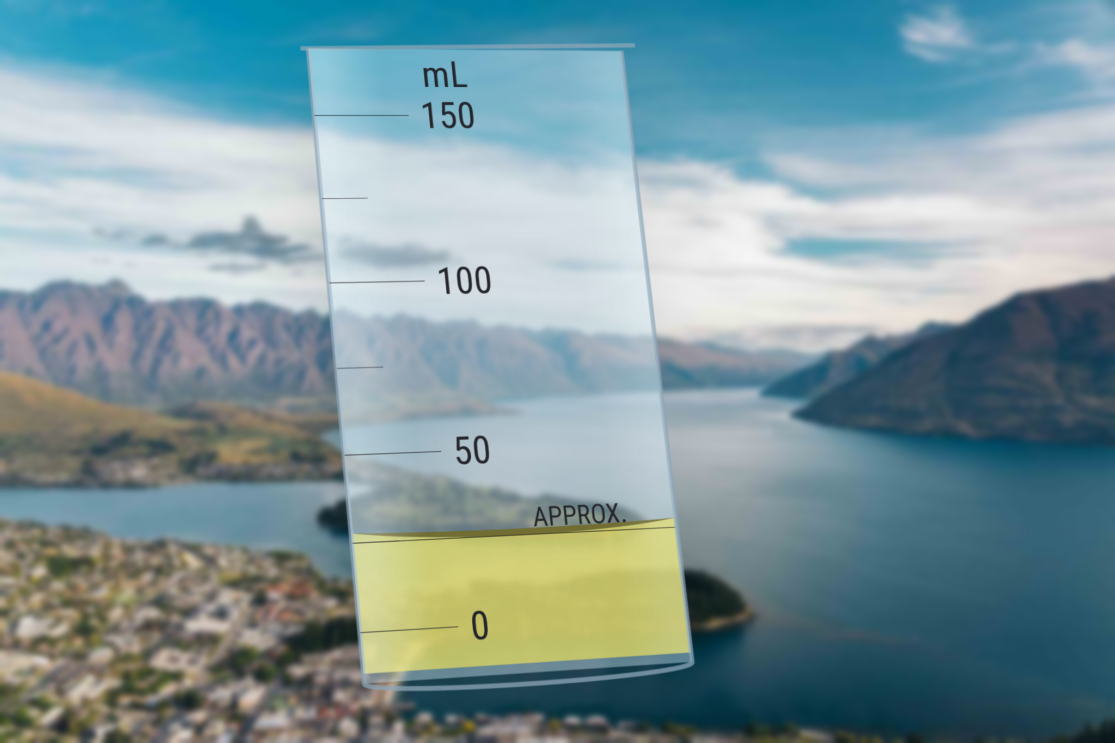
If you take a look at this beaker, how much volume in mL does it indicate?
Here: 25 mL
